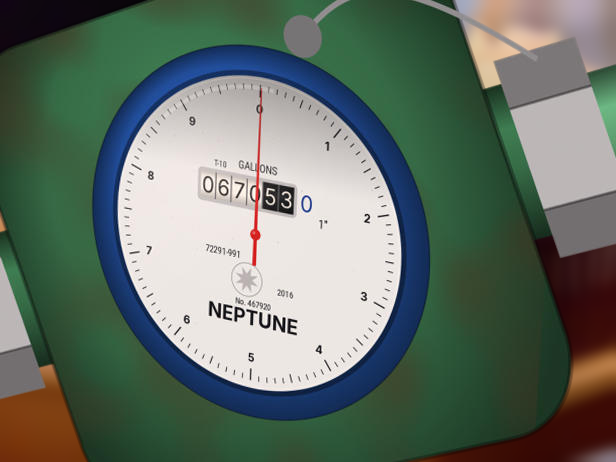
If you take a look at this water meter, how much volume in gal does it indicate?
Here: 670530.0 gal
